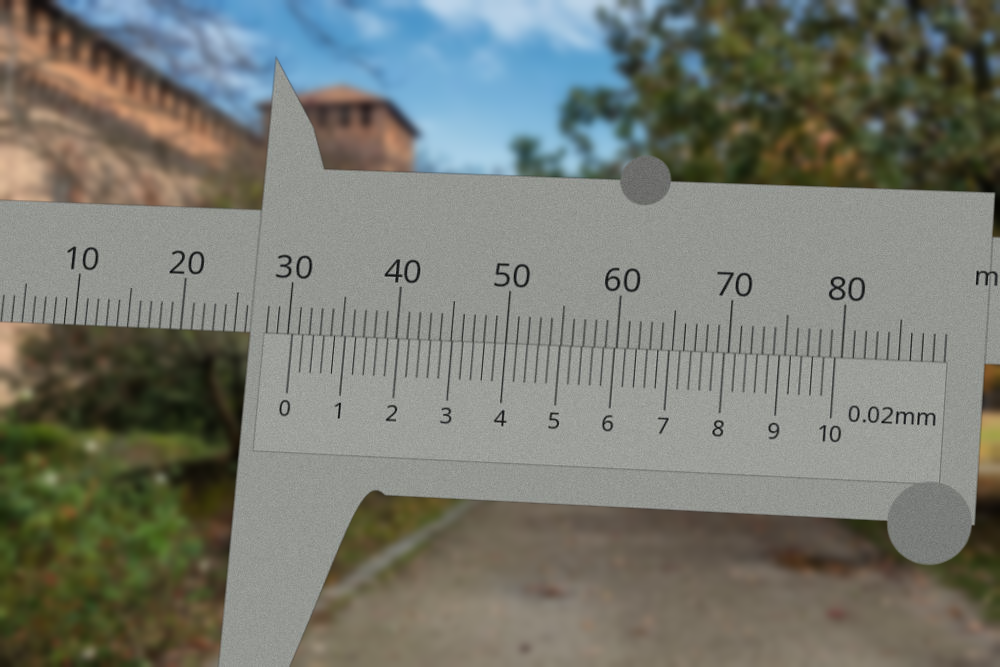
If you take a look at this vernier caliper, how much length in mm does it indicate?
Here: 30.4 mm
